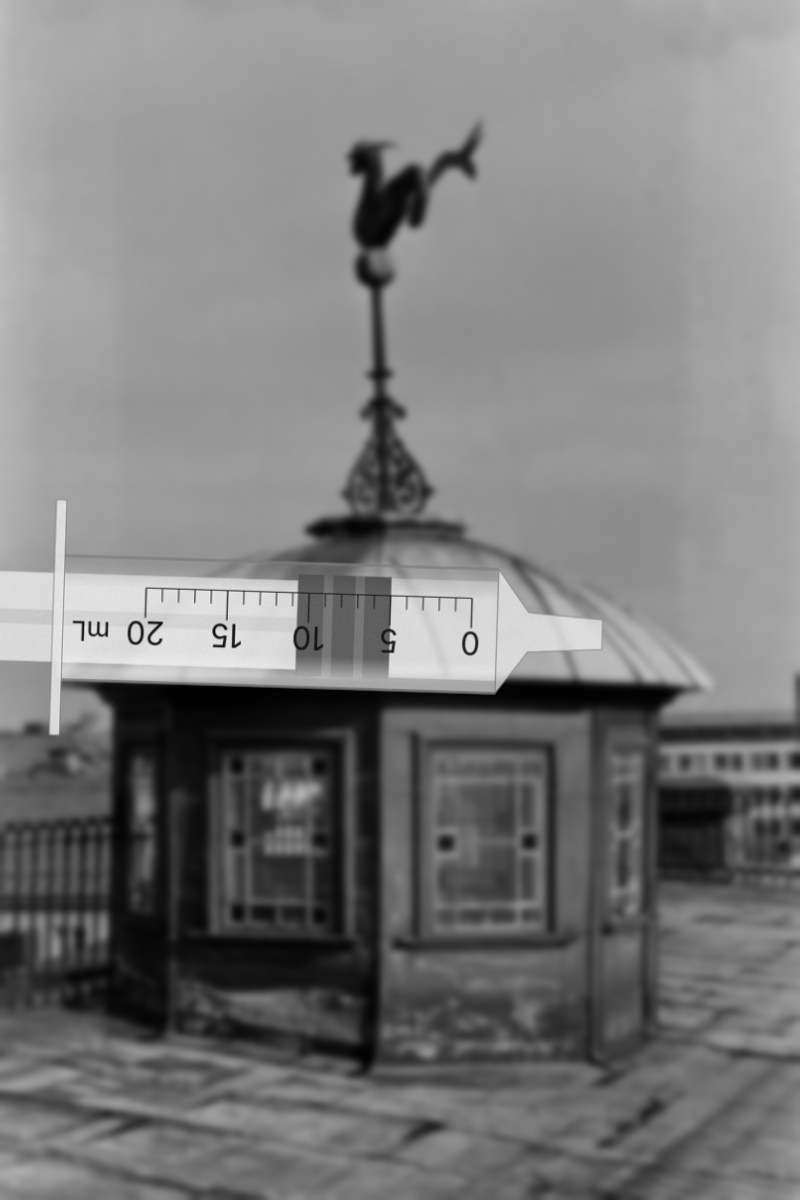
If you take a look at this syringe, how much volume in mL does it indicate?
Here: 5 mL
